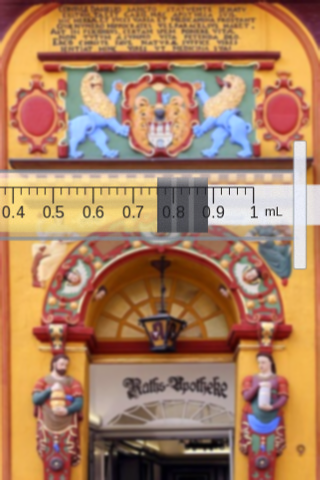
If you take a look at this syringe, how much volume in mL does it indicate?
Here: 0.76 mL
